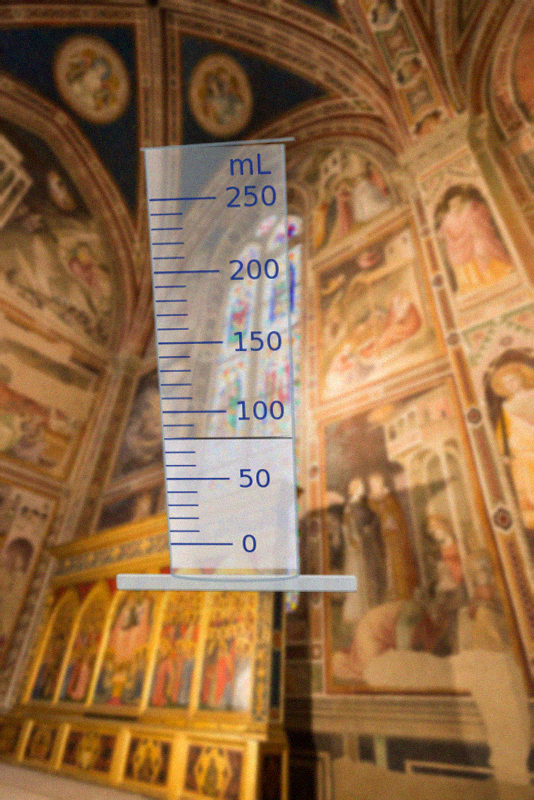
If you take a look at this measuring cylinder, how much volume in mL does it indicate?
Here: 80 mL
